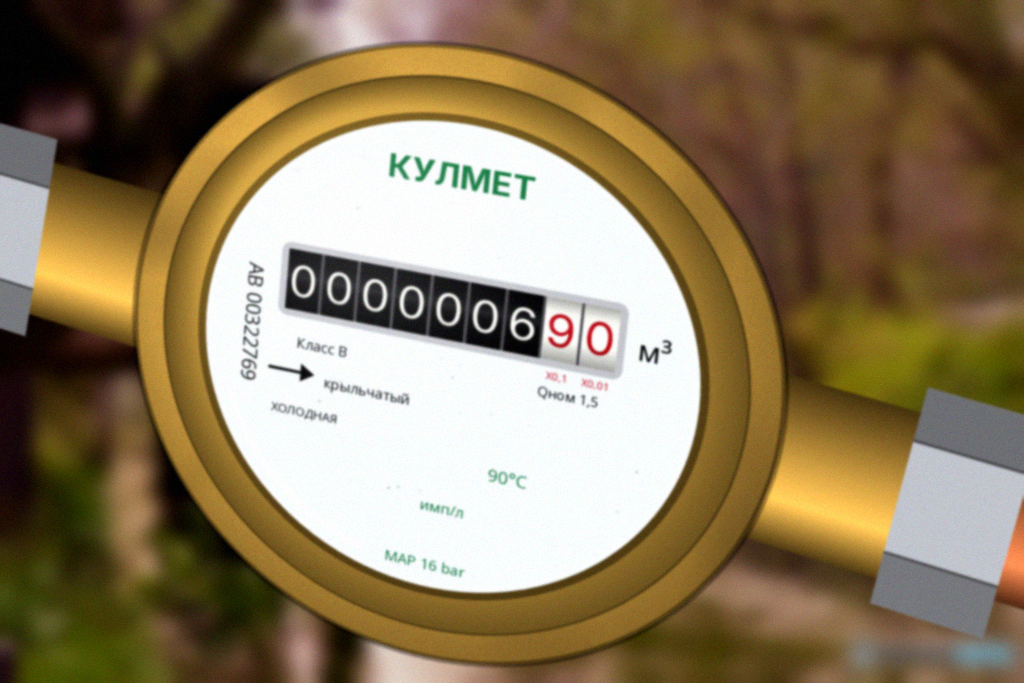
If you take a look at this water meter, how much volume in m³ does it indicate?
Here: 6.90 m³
